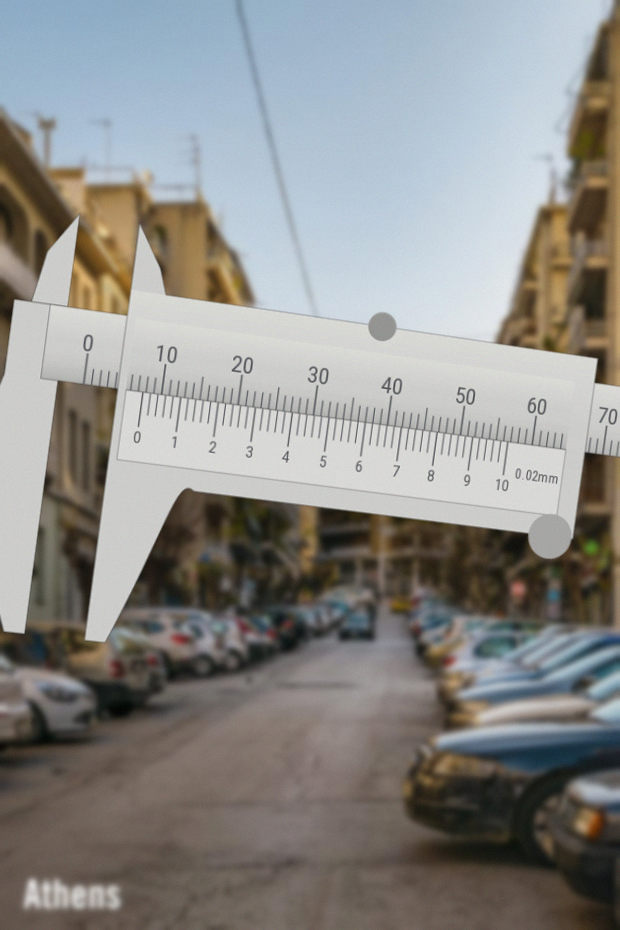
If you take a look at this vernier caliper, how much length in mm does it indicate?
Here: 7.6 mm
